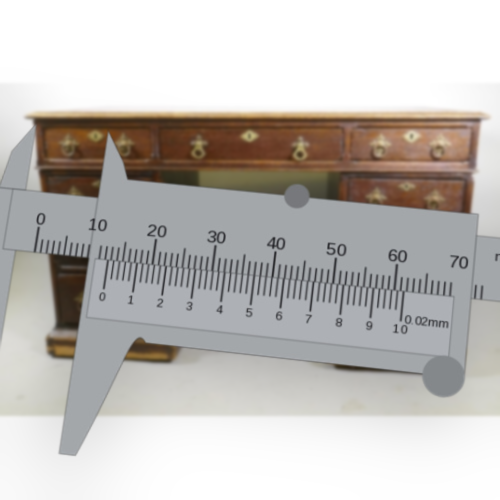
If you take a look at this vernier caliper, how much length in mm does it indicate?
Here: 12.5 mm
